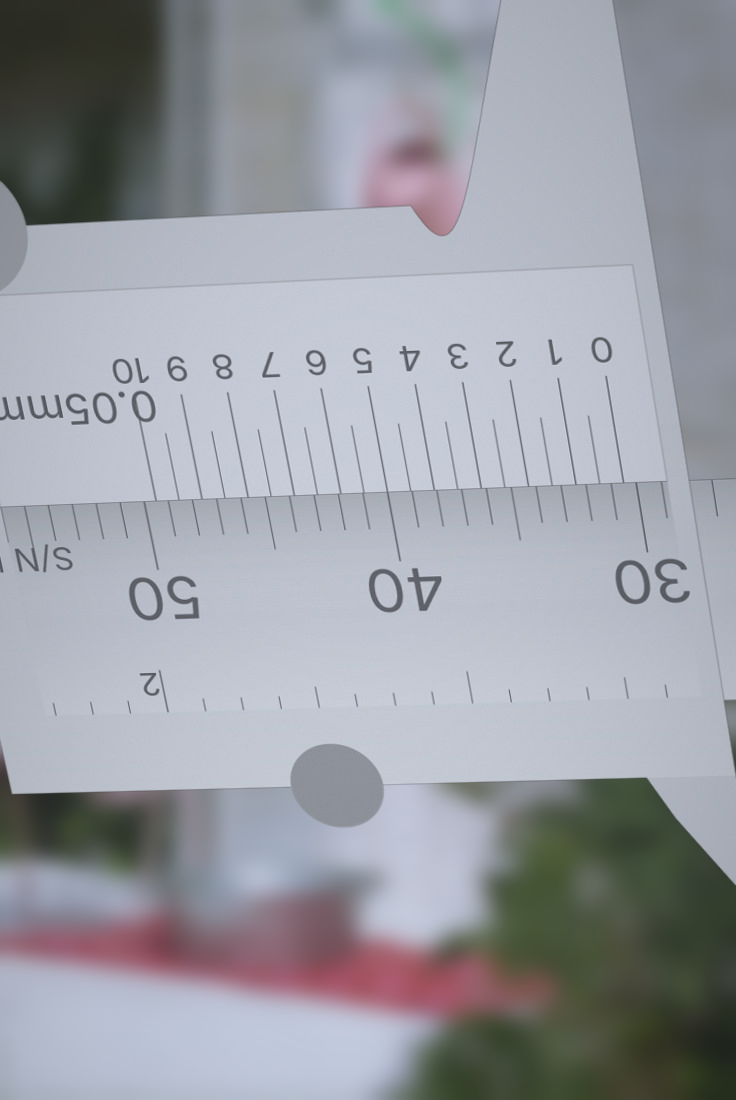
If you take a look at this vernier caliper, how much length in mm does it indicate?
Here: 30.50 mm
